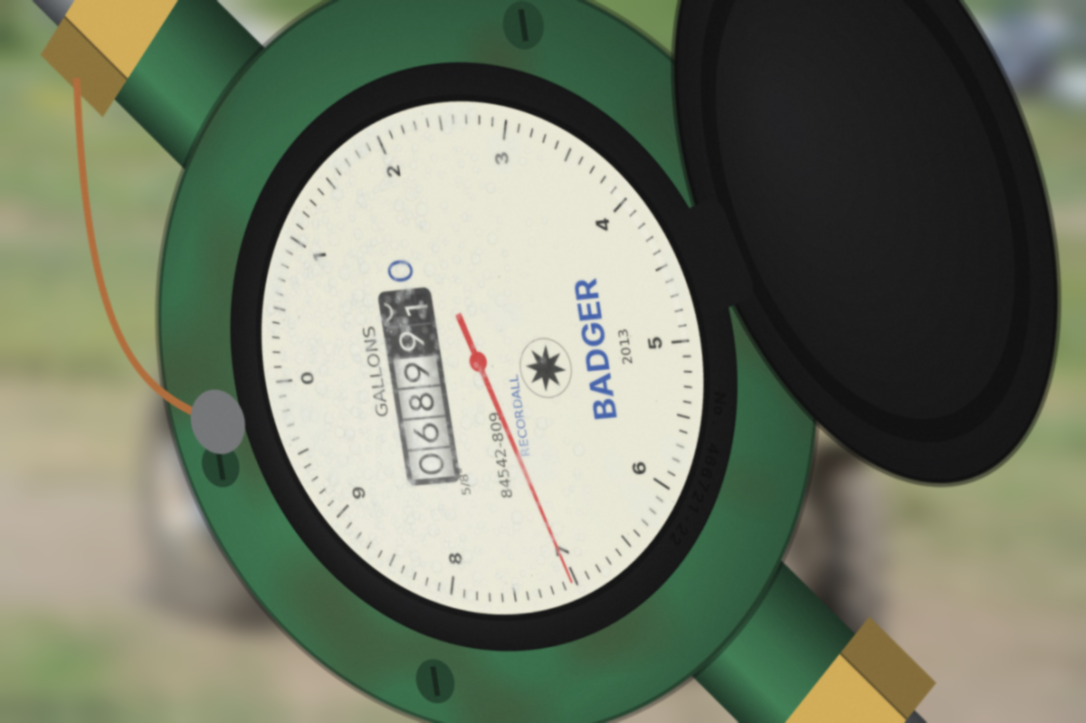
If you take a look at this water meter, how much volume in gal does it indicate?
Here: 689907.0 gal
